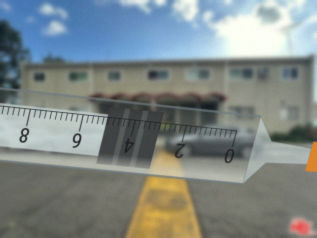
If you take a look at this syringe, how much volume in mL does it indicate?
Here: 3 mL
